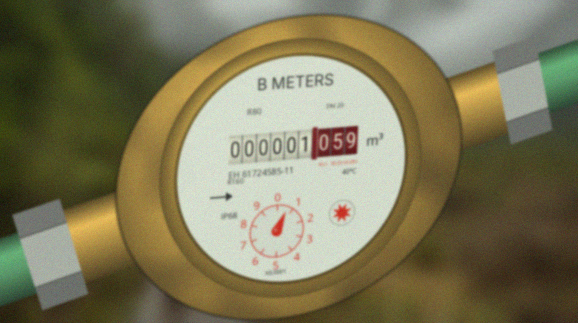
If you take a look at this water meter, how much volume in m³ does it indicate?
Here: 1.0590 m³
